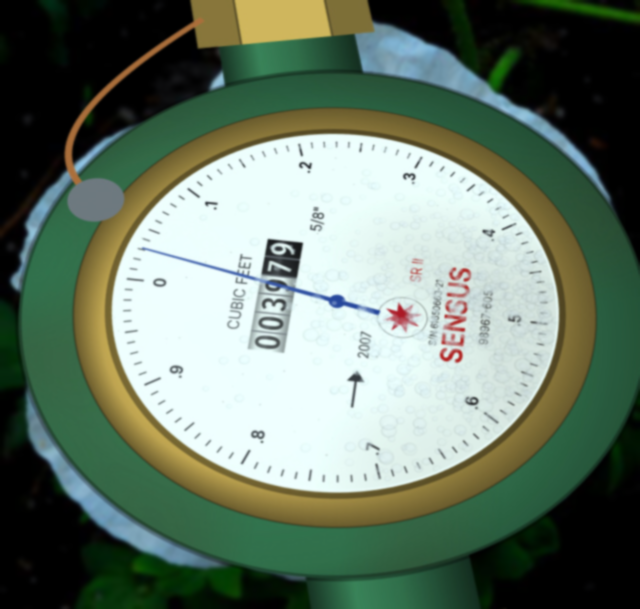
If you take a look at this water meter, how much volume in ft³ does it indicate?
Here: 3979.03 ft³
